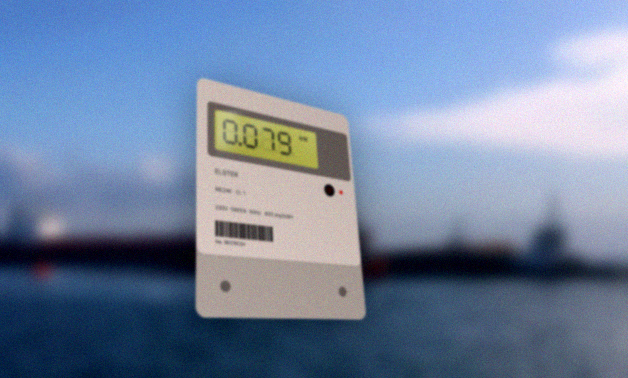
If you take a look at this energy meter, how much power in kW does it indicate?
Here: 0.079 kW
